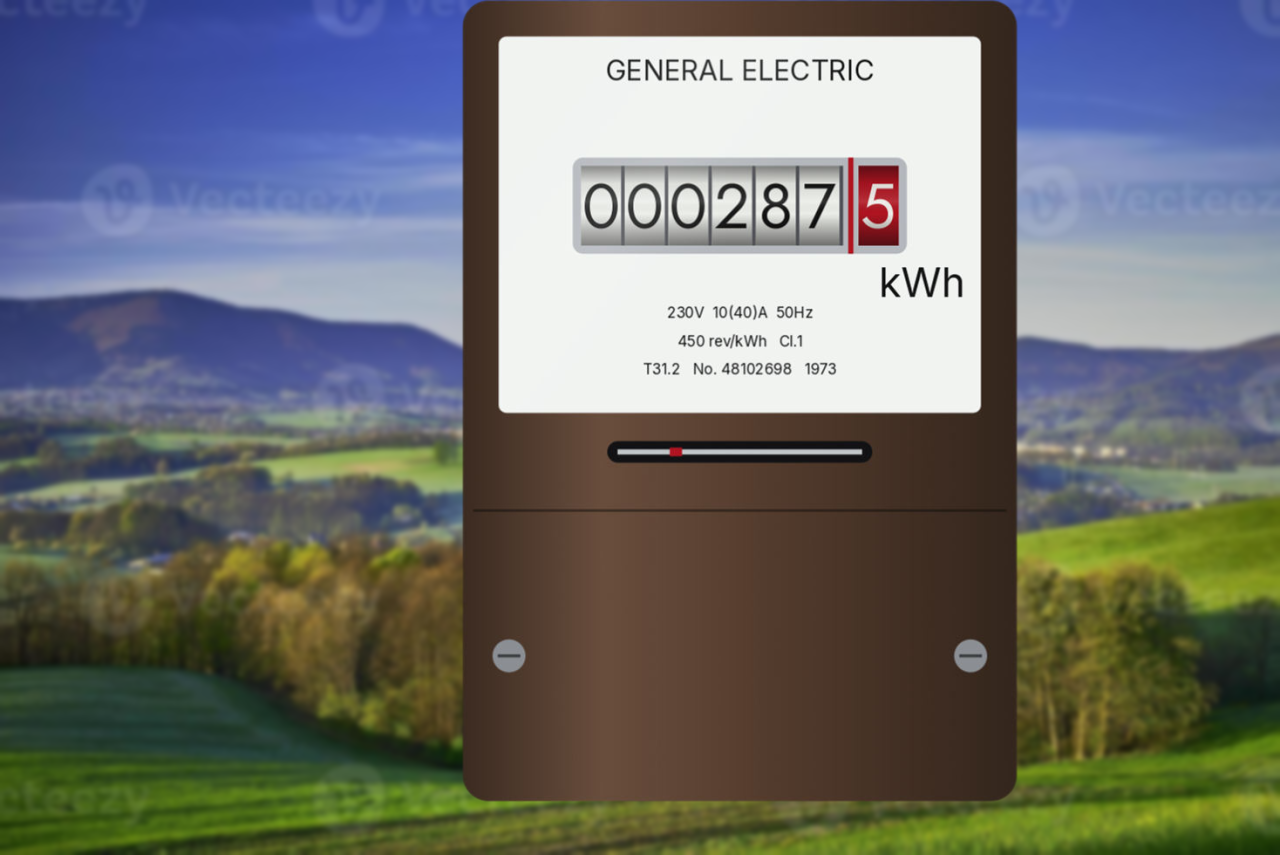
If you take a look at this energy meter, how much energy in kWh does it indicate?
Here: 287.5 kWh
